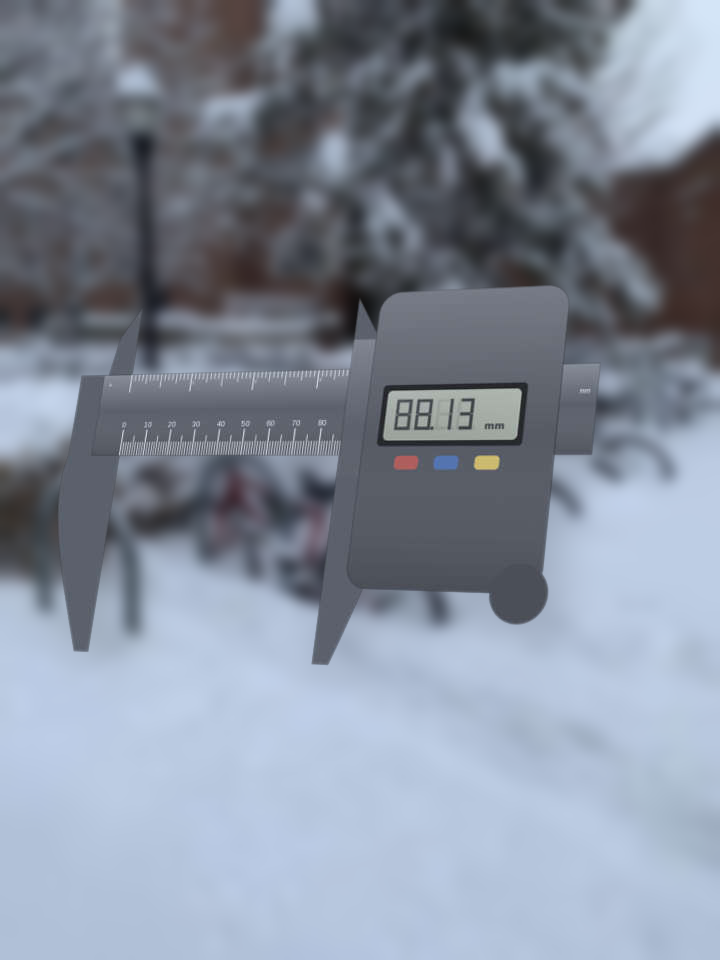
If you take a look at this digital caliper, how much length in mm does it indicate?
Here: 88.13 mm
